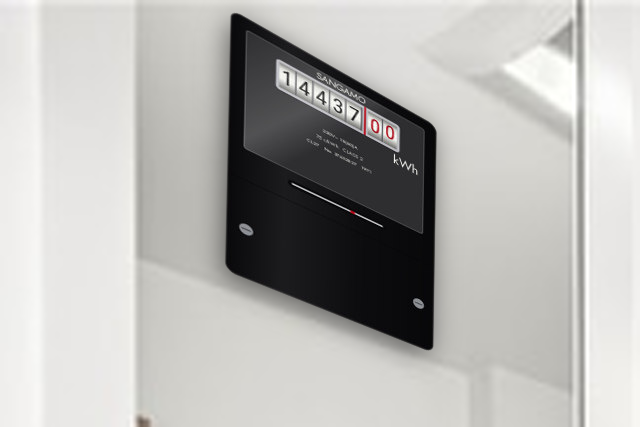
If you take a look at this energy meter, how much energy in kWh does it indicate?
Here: 14437.00 kWh
